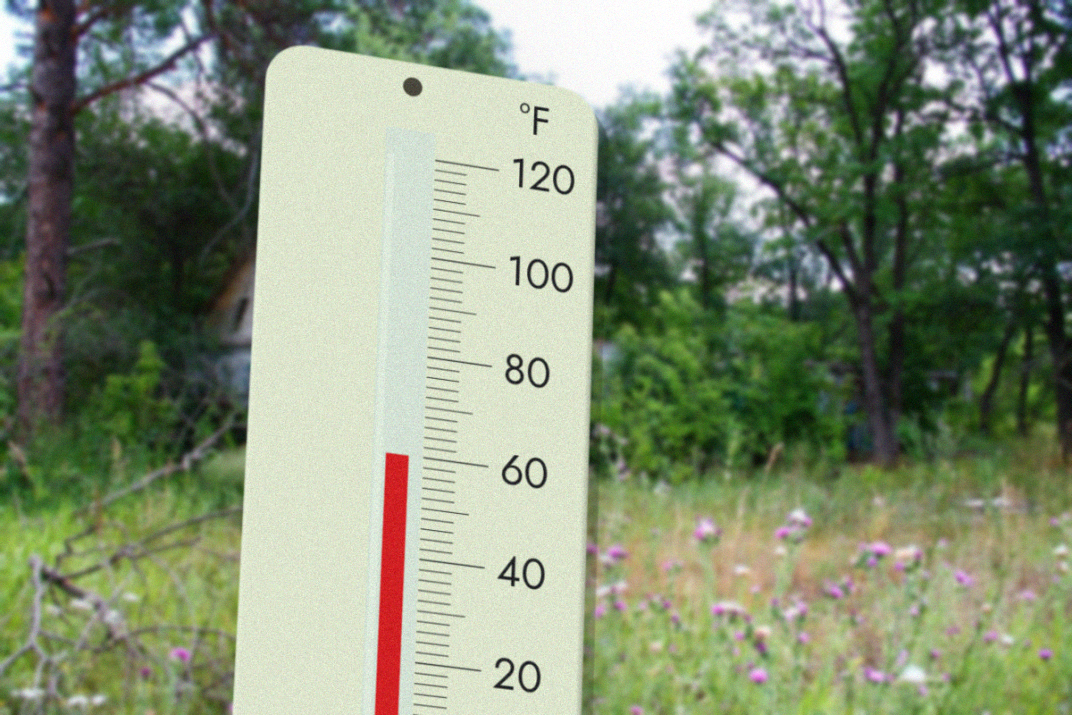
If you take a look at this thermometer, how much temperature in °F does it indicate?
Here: 60 °F
